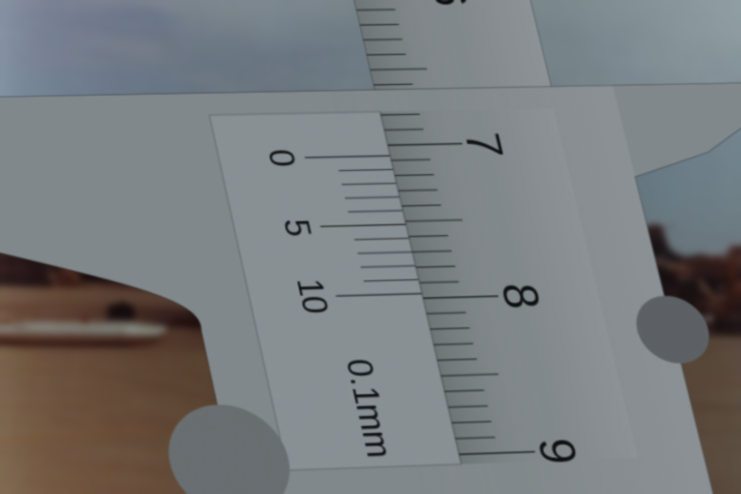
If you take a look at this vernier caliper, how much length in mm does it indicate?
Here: 70.7 mm
